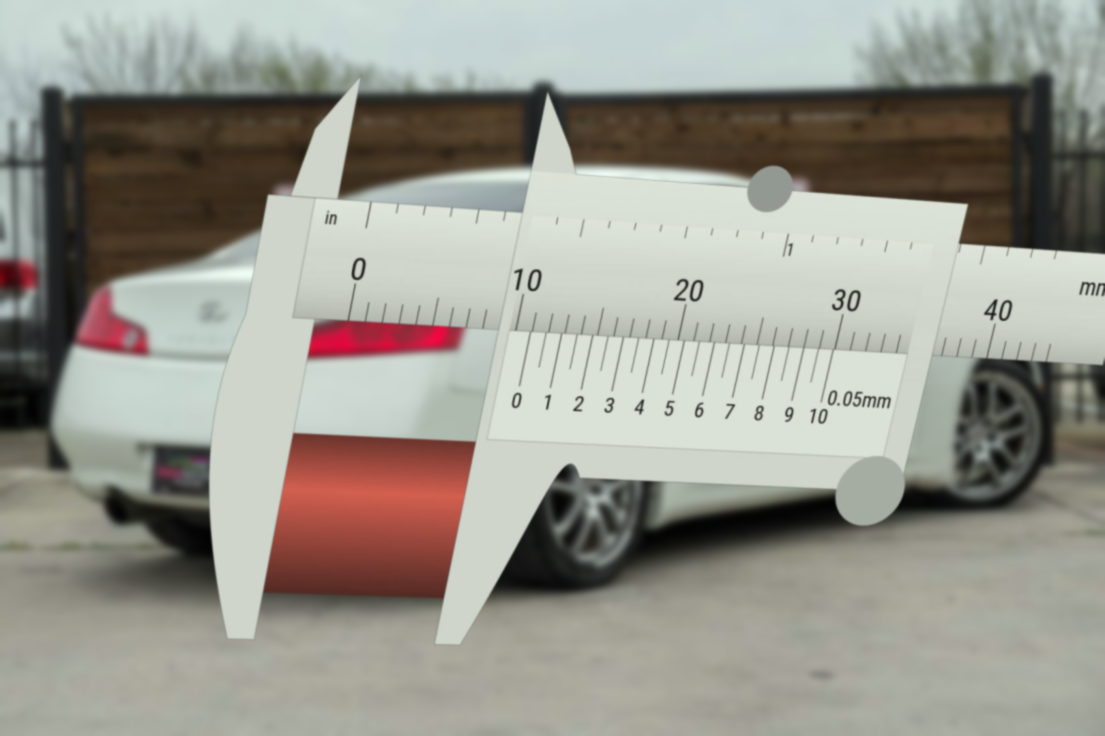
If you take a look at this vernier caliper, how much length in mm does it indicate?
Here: 10.9 mm
